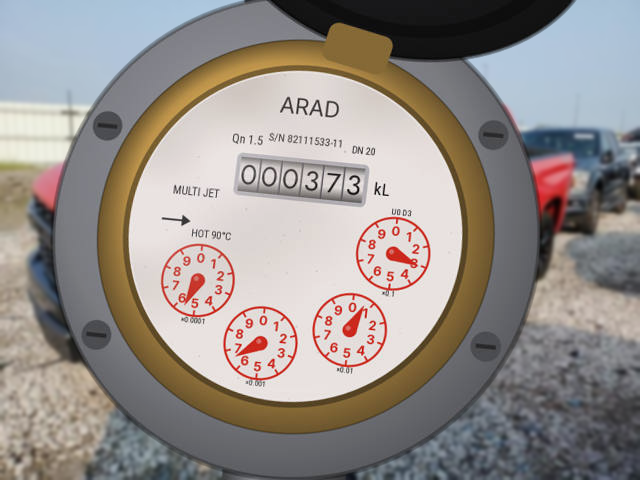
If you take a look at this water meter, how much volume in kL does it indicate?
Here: 373.3065 kL
